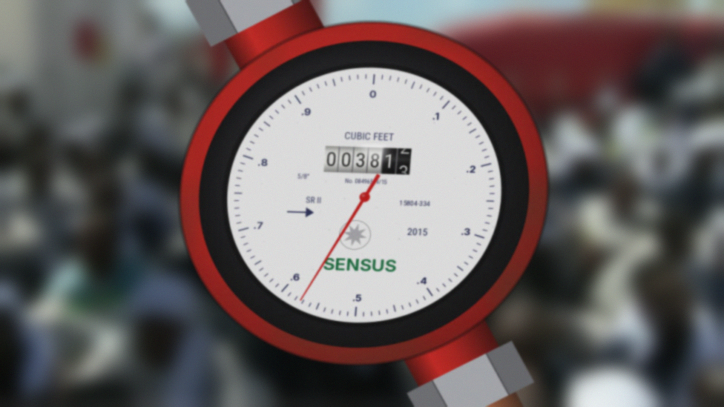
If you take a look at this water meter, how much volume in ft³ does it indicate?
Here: 3812.57 ft³
